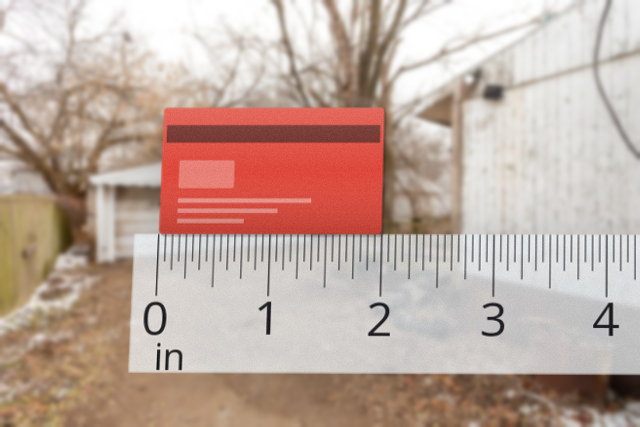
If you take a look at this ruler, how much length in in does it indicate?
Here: 2 in
